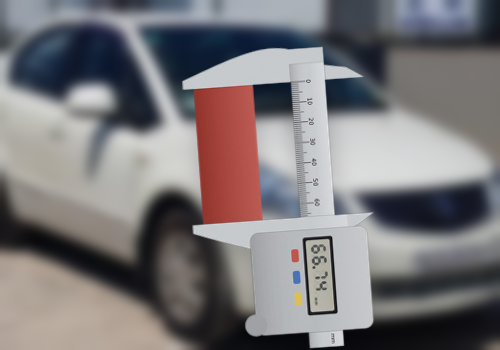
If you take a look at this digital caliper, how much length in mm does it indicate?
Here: 66.74 mm
